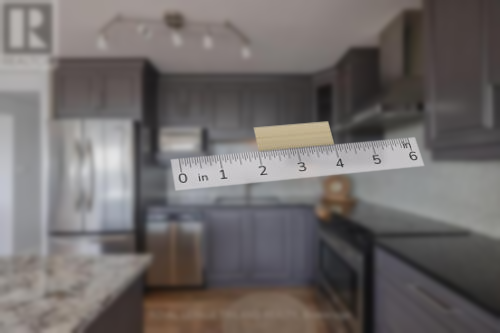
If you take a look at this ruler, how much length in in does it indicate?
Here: 2 in
